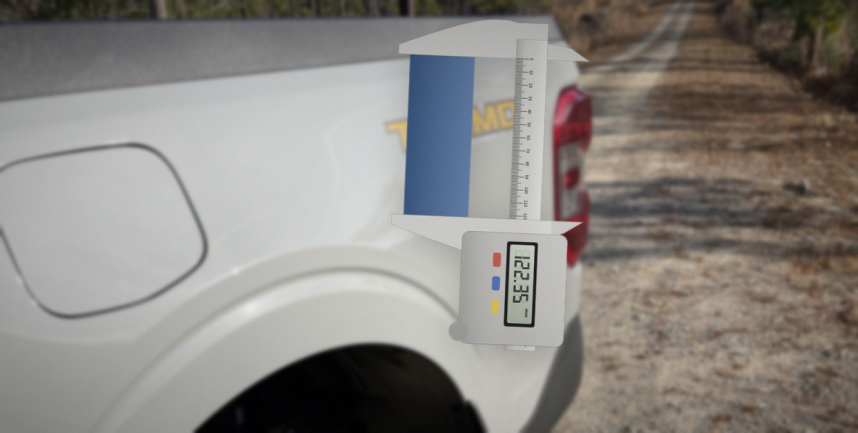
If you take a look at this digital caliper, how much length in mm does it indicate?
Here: 122.35 mm
